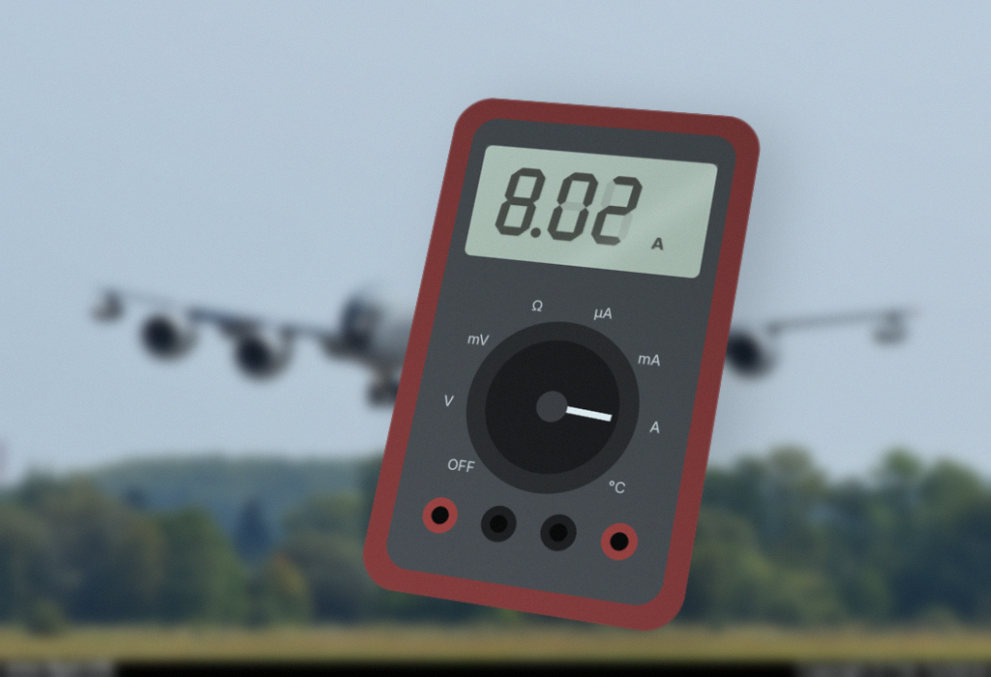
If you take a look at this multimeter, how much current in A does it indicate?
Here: 8.02 A
